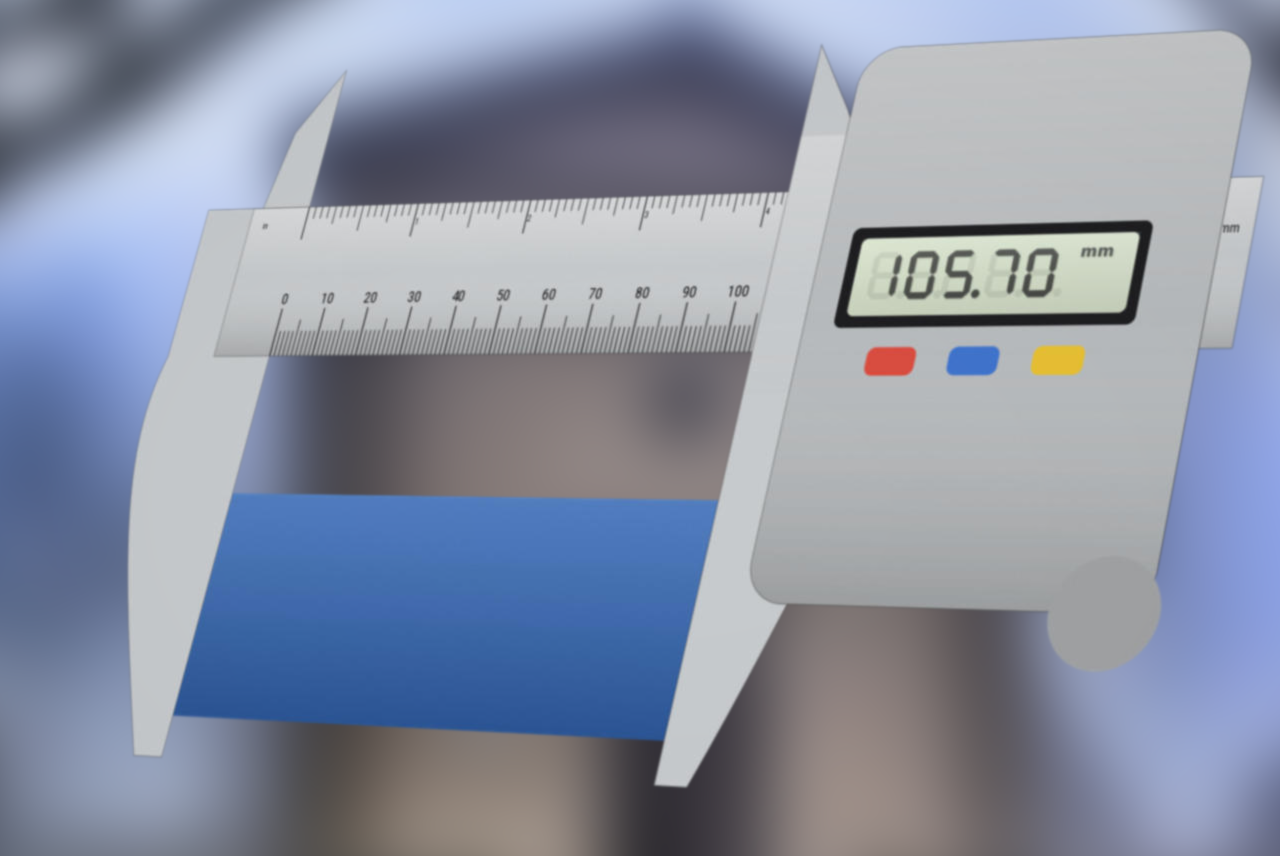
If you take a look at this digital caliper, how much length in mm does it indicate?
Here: 105.70 mm
